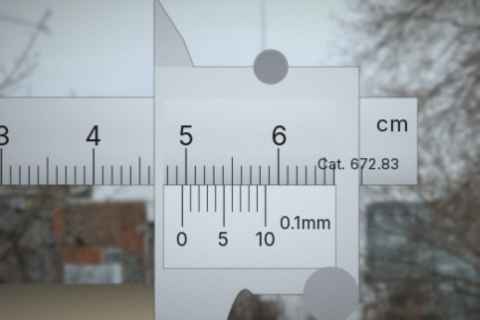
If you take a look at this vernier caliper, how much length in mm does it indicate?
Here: 49.6 mm
